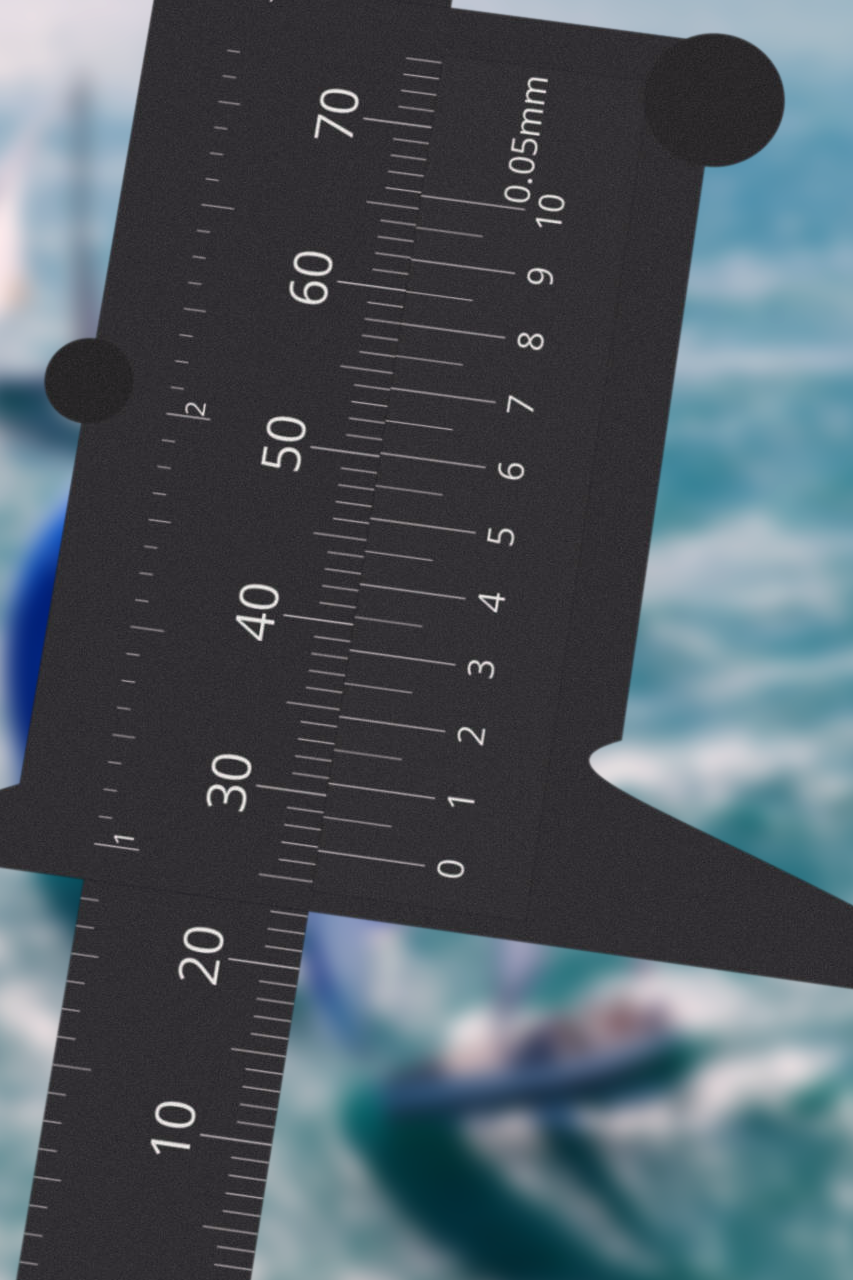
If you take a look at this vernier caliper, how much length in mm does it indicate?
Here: 26.8 mm
